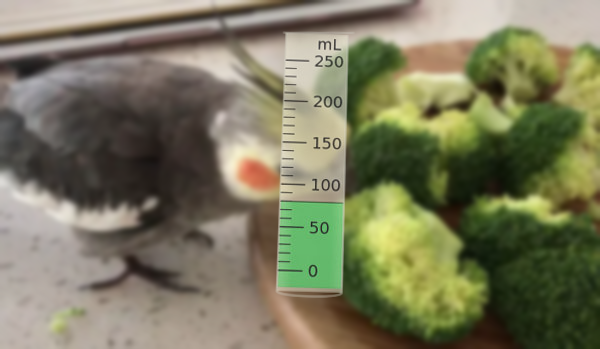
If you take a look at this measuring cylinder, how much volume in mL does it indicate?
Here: 80 mL
